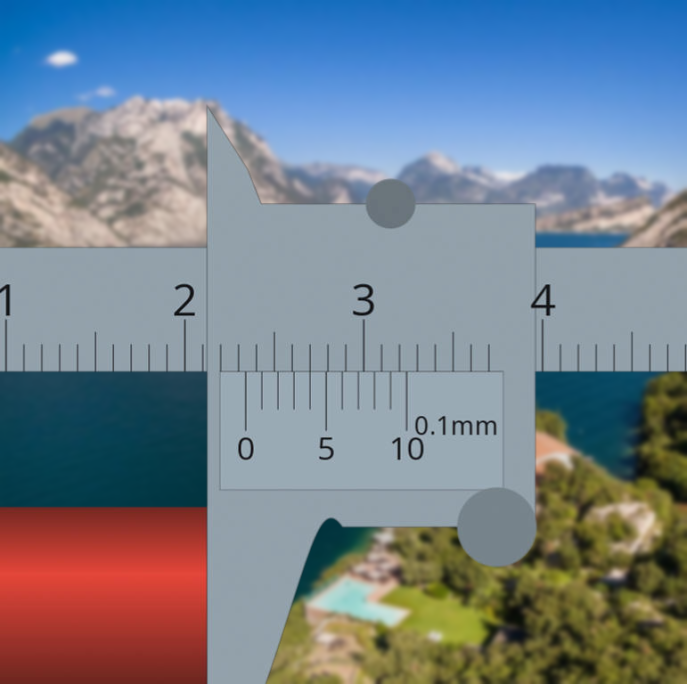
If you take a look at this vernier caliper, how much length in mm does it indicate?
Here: 23.4 mm
